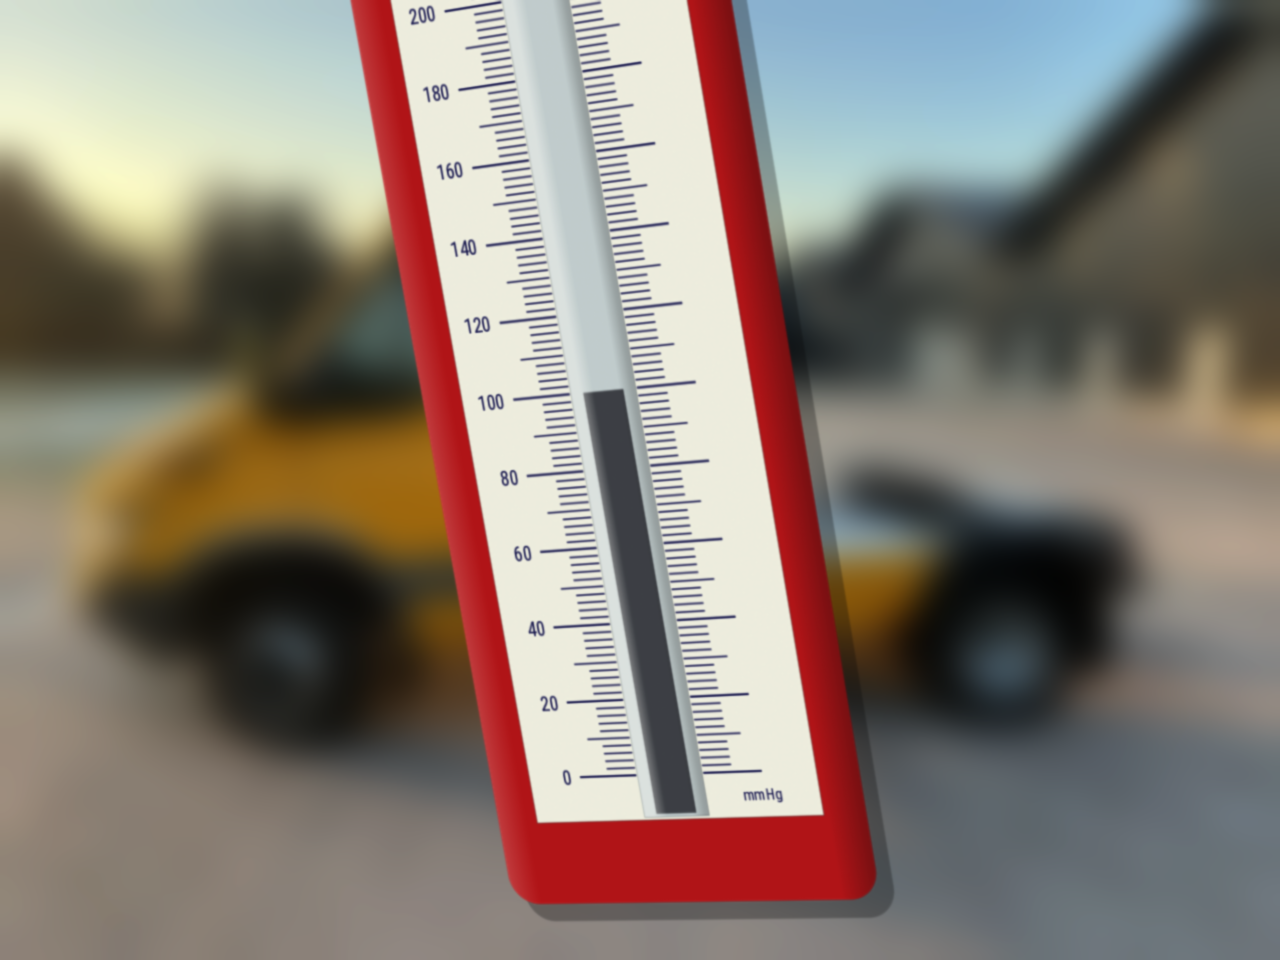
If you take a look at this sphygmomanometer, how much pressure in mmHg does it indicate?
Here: 100 mmHg
